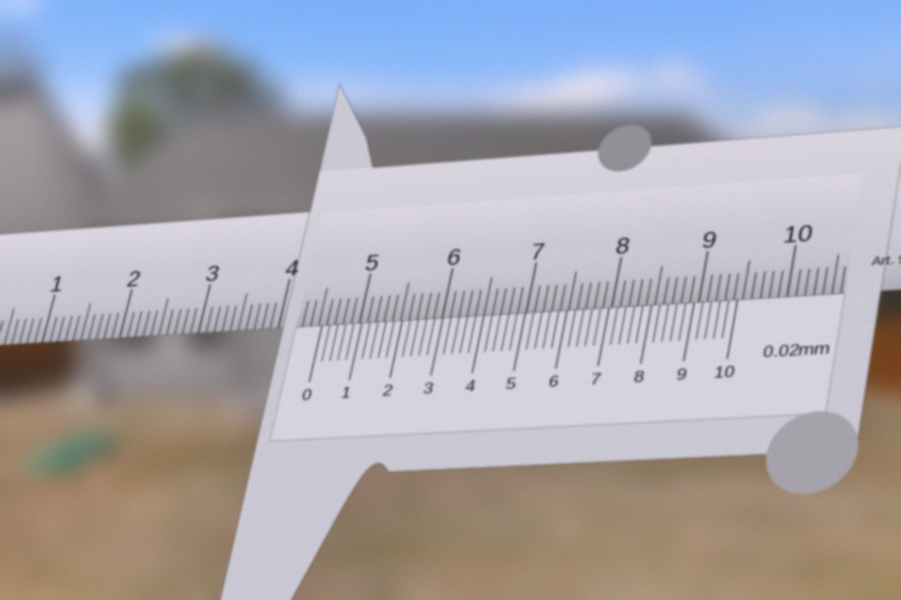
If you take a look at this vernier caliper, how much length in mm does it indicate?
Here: 45.4 mm
